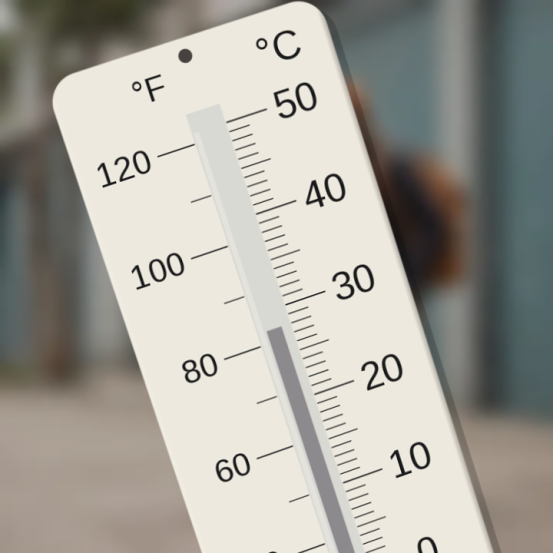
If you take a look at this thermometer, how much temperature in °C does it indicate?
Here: 28 °C
